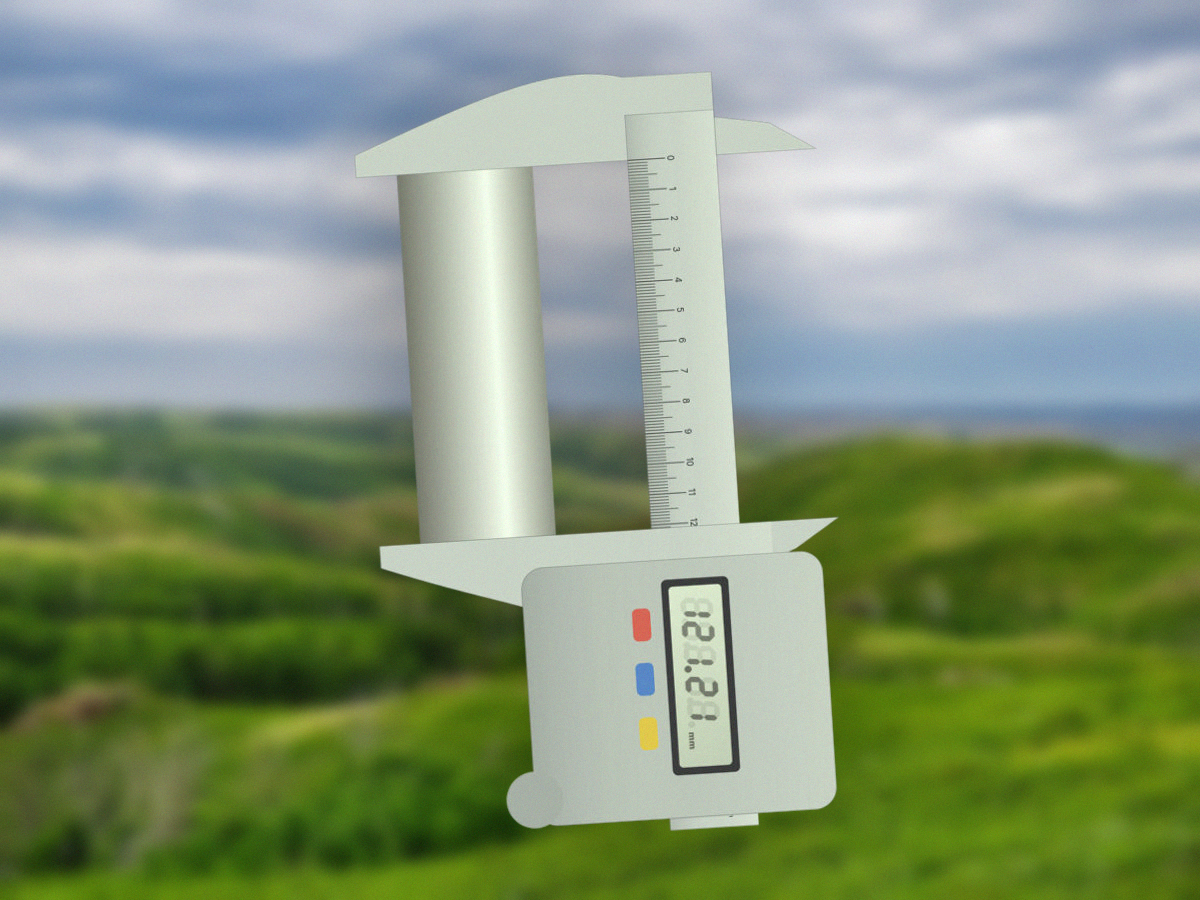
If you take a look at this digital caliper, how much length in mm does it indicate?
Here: 121.21 mm
